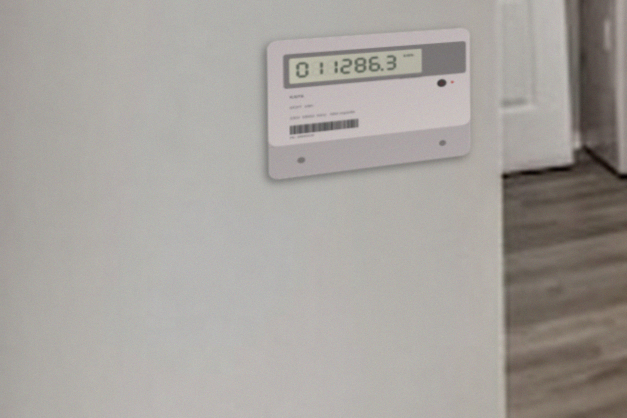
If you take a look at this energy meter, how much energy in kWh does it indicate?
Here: 11286.3 kWh
